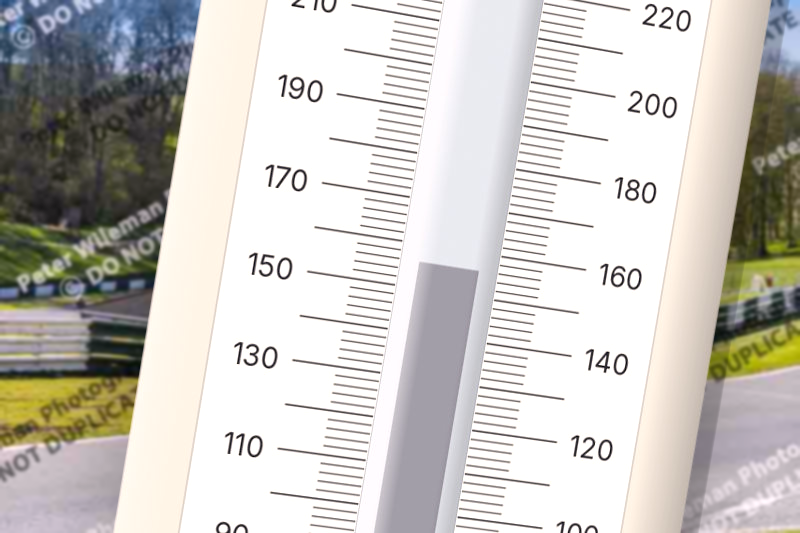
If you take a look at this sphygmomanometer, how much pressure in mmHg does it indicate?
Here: 156 mmHg
